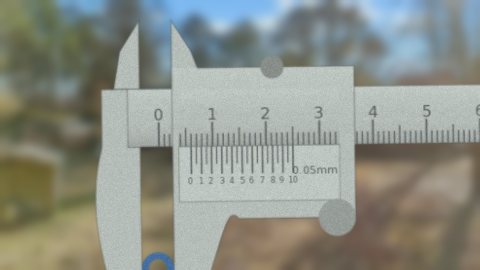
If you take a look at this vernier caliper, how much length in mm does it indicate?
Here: 6.0 mm
